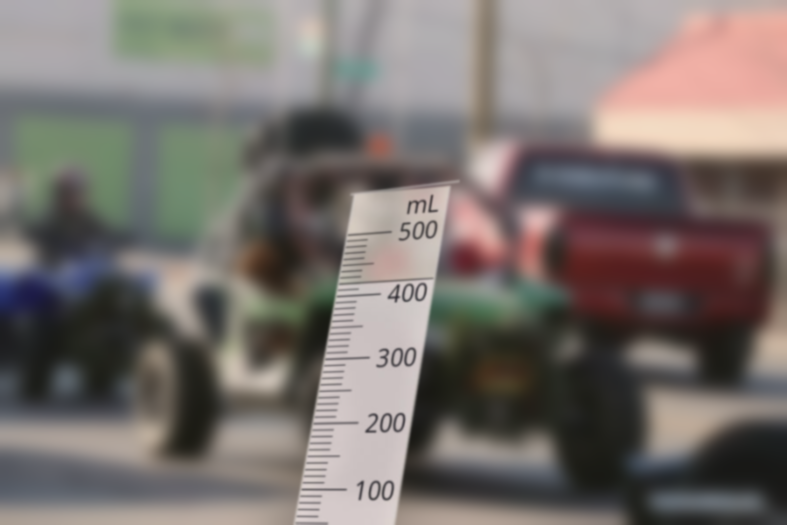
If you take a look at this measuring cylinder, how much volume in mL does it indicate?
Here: 420 mL
